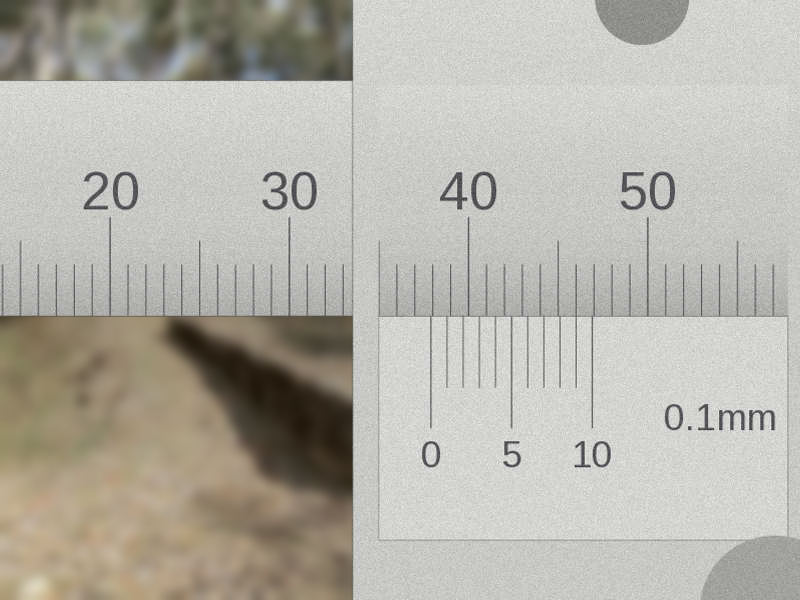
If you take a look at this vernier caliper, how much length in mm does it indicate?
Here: 37.9 mm
